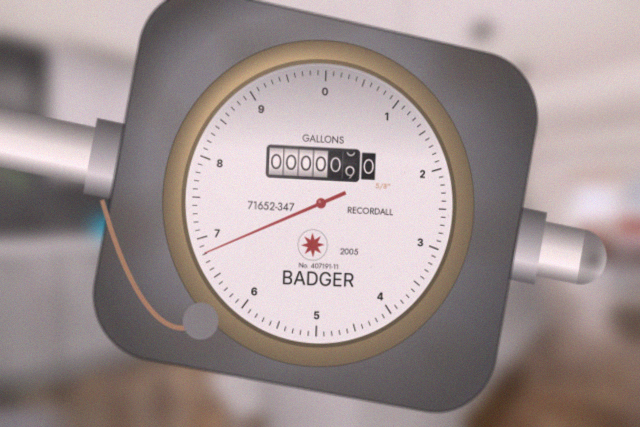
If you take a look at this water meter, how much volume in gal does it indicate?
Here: 86.8 gal
